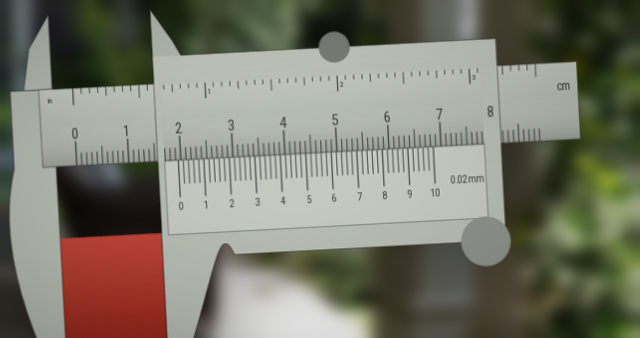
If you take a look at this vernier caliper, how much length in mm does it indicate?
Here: 19.5 mm
